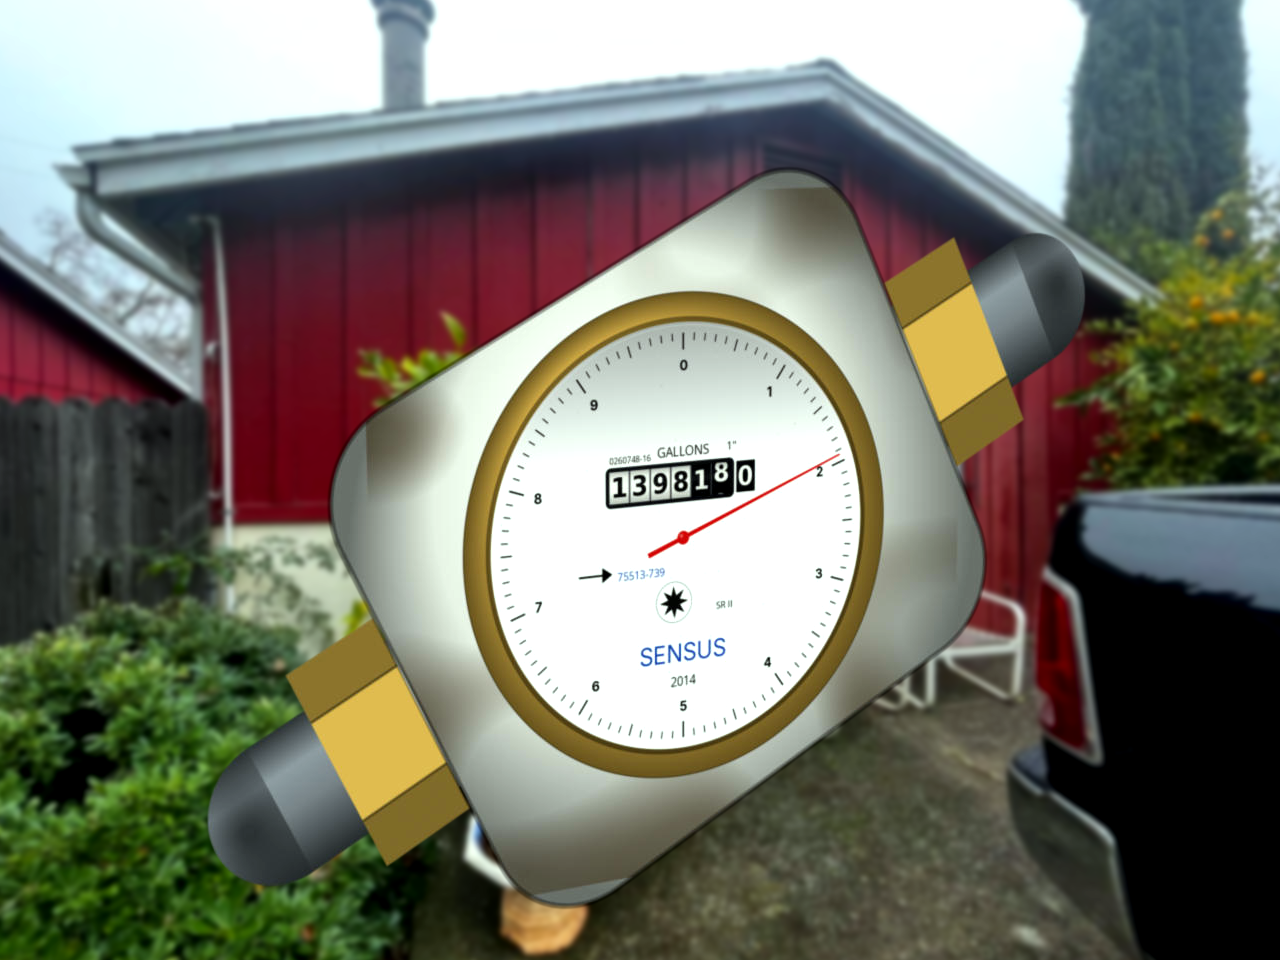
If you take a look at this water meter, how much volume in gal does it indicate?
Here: 1398181.9 gal
